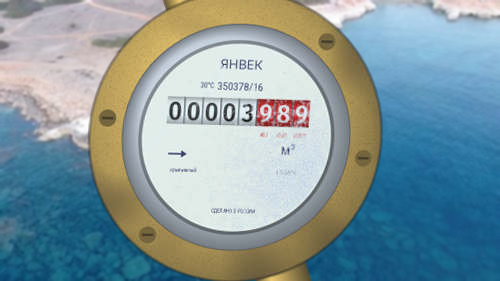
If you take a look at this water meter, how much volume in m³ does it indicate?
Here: 3.989 m³
